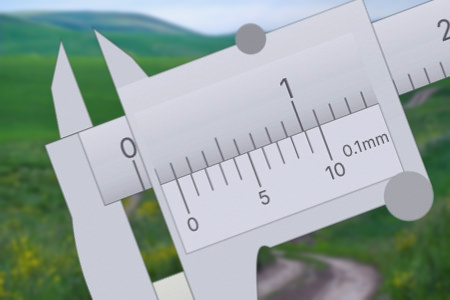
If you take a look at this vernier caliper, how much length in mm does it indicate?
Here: 2.0 mm
